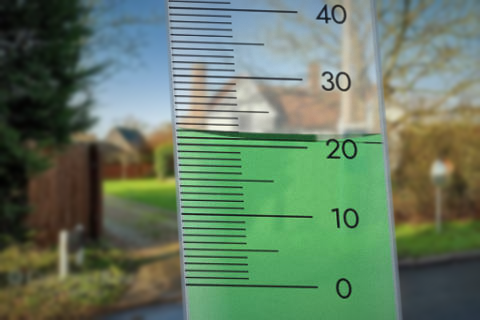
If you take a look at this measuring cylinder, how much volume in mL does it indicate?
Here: 21 mL
